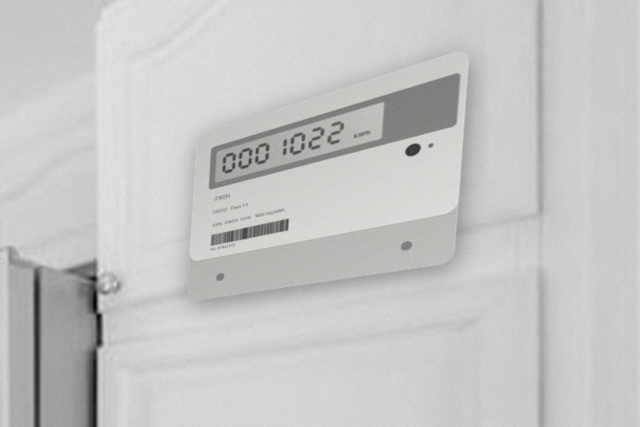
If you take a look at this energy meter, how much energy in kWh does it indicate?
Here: 1022 kWh
